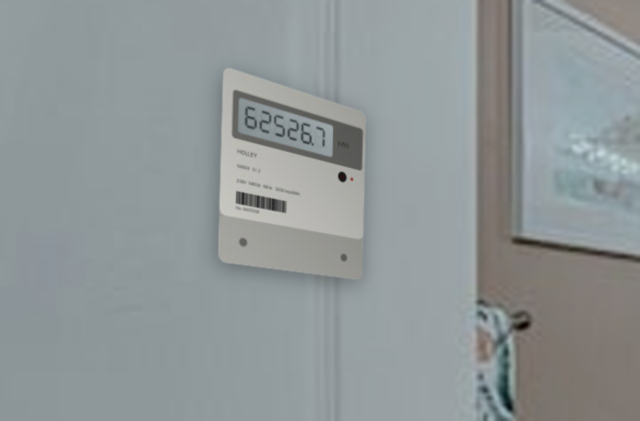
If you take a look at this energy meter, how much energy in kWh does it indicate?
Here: 62526.7 kWh
